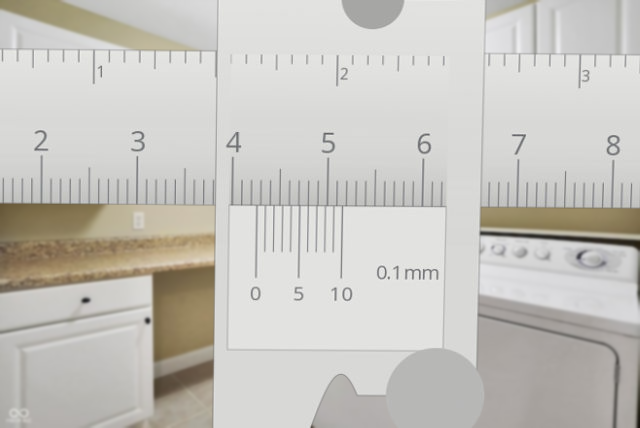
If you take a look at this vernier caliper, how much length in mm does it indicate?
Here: 42.6 mm
